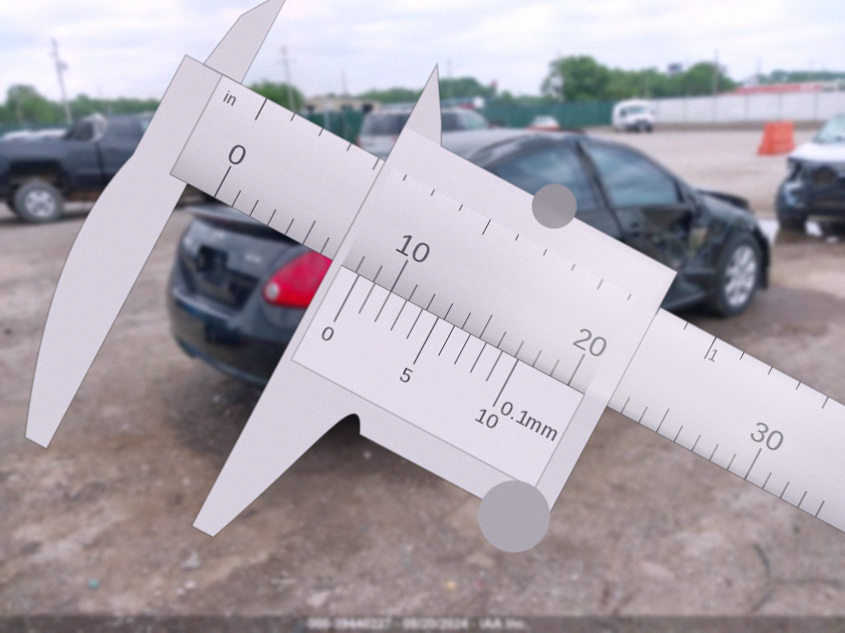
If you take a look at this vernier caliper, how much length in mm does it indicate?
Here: 8.2 mm
